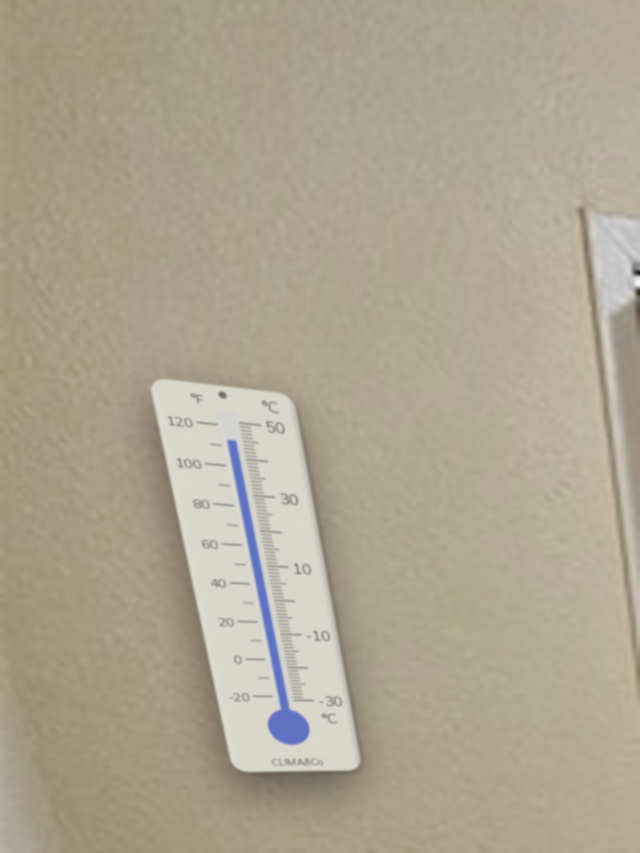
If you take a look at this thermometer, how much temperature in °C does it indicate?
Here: 45 °C
